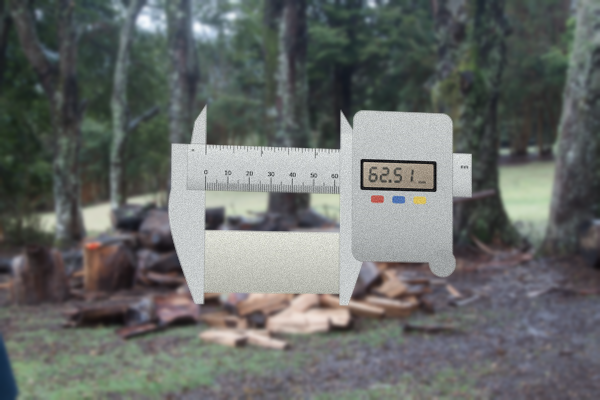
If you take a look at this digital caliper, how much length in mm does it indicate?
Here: 62.51 mm
